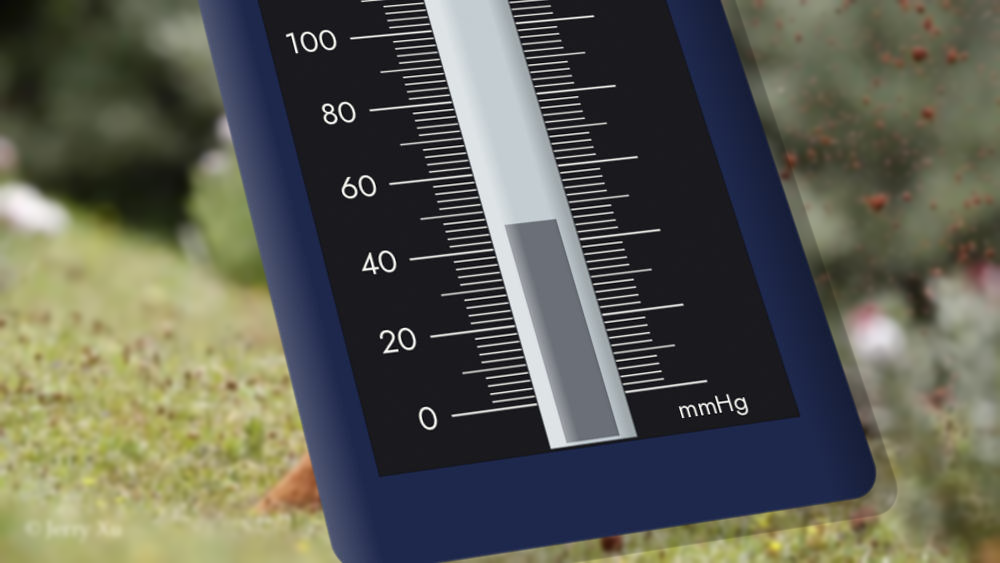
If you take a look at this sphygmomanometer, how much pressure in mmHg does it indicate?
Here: 46 mmHg
